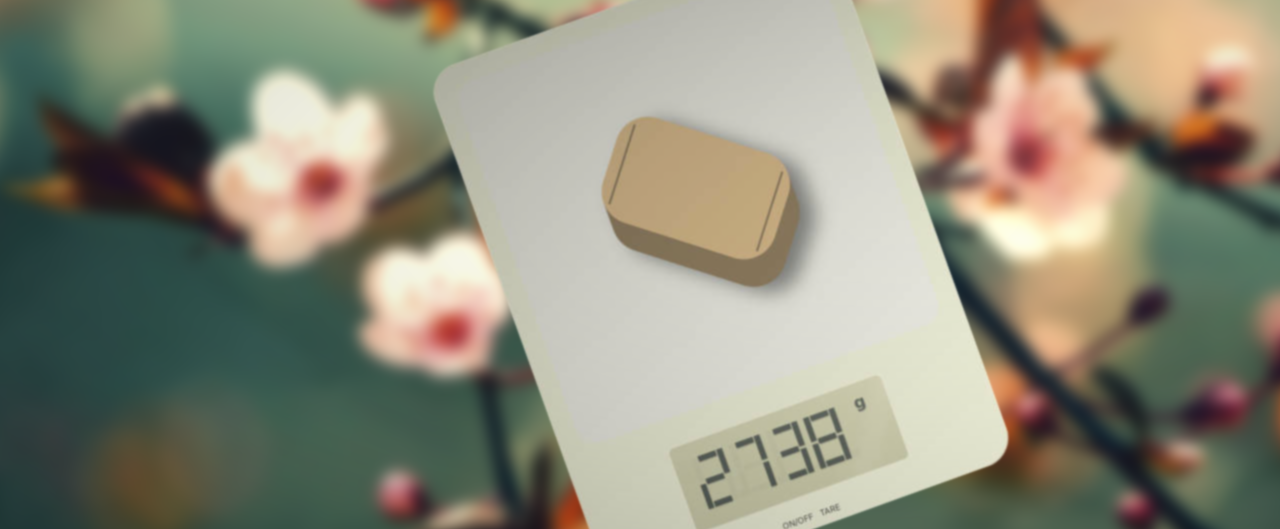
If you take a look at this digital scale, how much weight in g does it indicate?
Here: 2738 g
